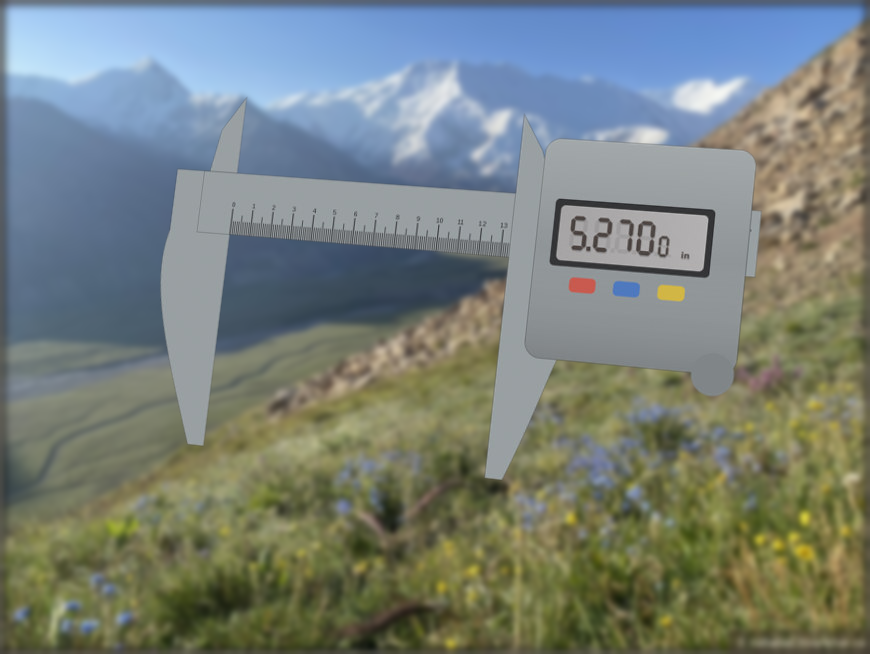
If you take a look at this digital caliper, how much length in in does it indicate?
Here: 5.2700 in
